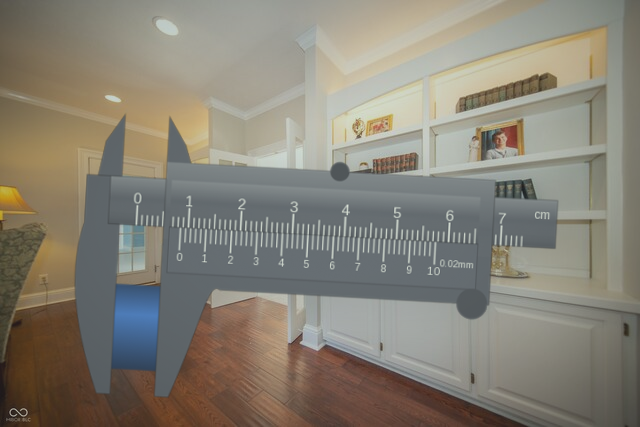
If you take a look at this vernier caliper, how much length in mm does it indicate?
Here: 8.5 mm
